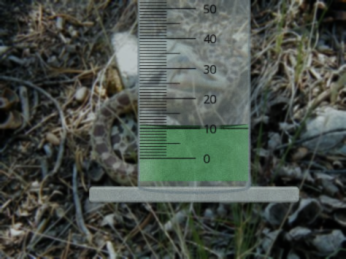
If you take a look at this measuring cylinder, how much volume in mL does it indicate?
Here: 10 mL
